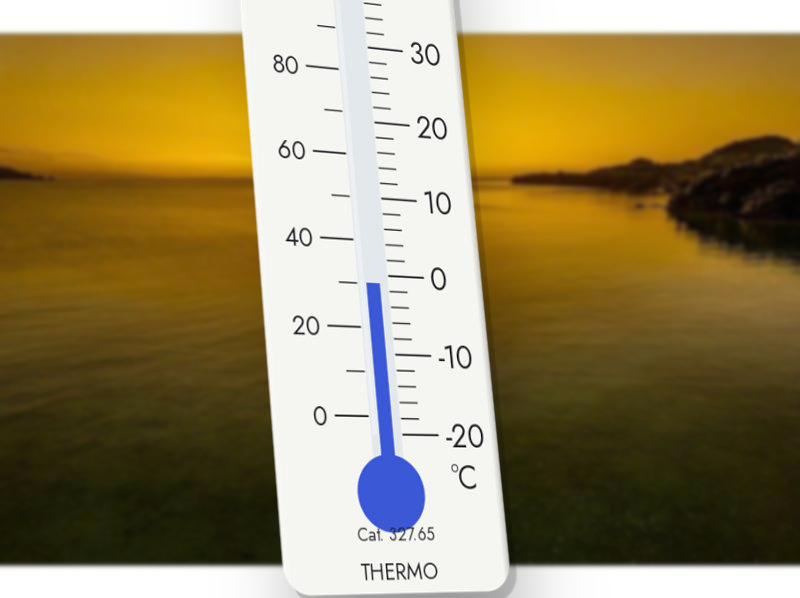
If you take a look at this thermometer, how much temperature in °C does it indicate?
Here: -1 °C
